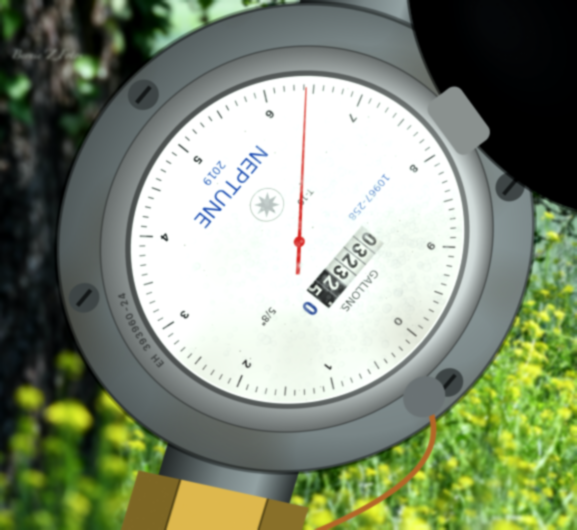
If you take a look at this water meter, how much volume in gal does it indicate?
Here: 323246.4 gal
